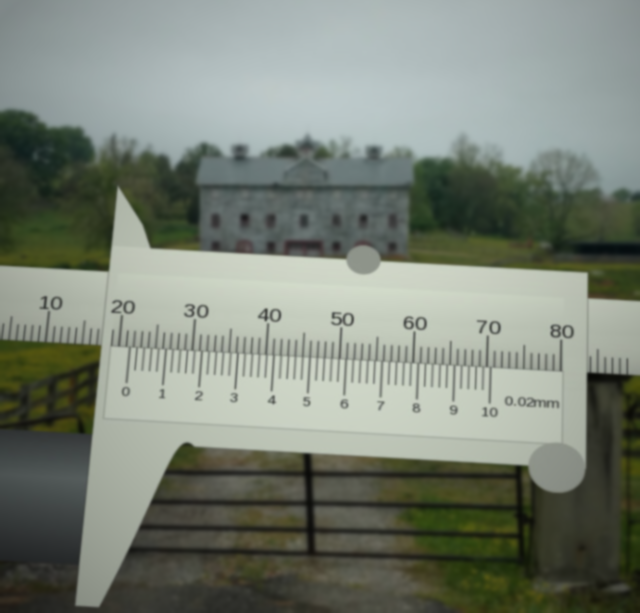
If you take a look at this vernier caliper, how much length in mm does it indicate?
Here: 21.5 mm
